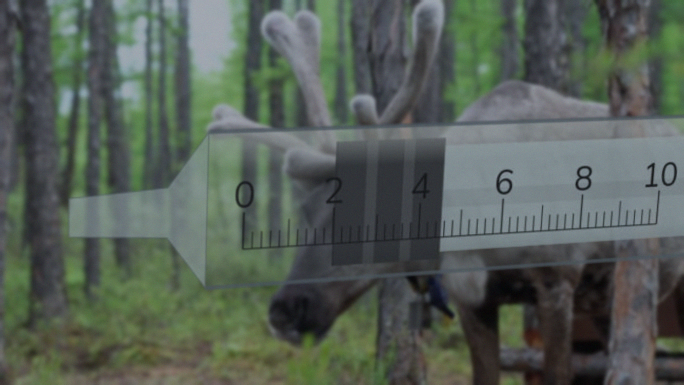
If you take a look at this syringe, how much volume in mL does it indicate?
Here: 2 mL
